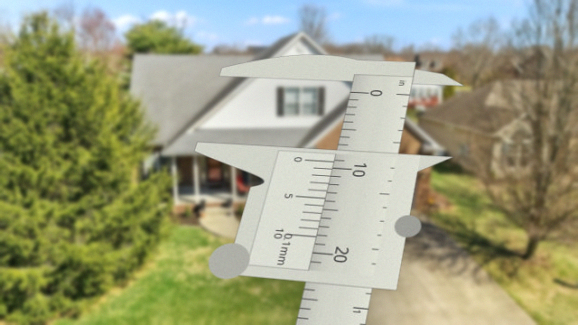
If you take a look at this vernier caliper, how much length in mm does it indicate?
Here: 9.2 mm
